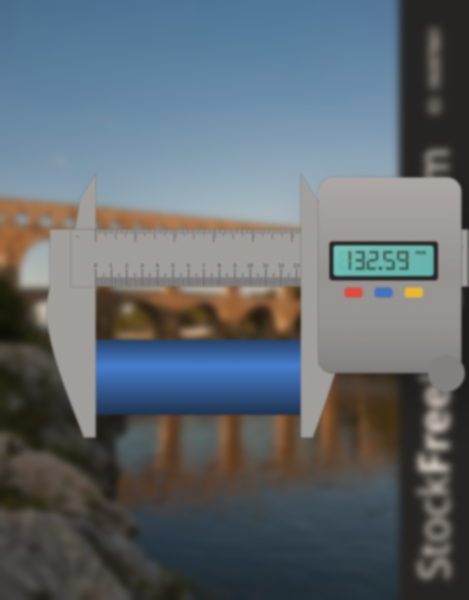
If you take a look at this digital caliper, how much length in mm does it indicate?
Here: 132.59 mm
